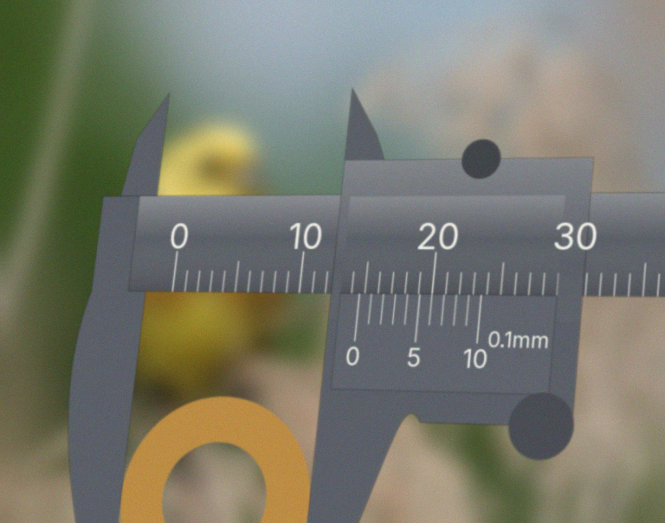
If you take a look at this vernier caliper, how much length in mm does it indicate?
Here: 14.6 mm
